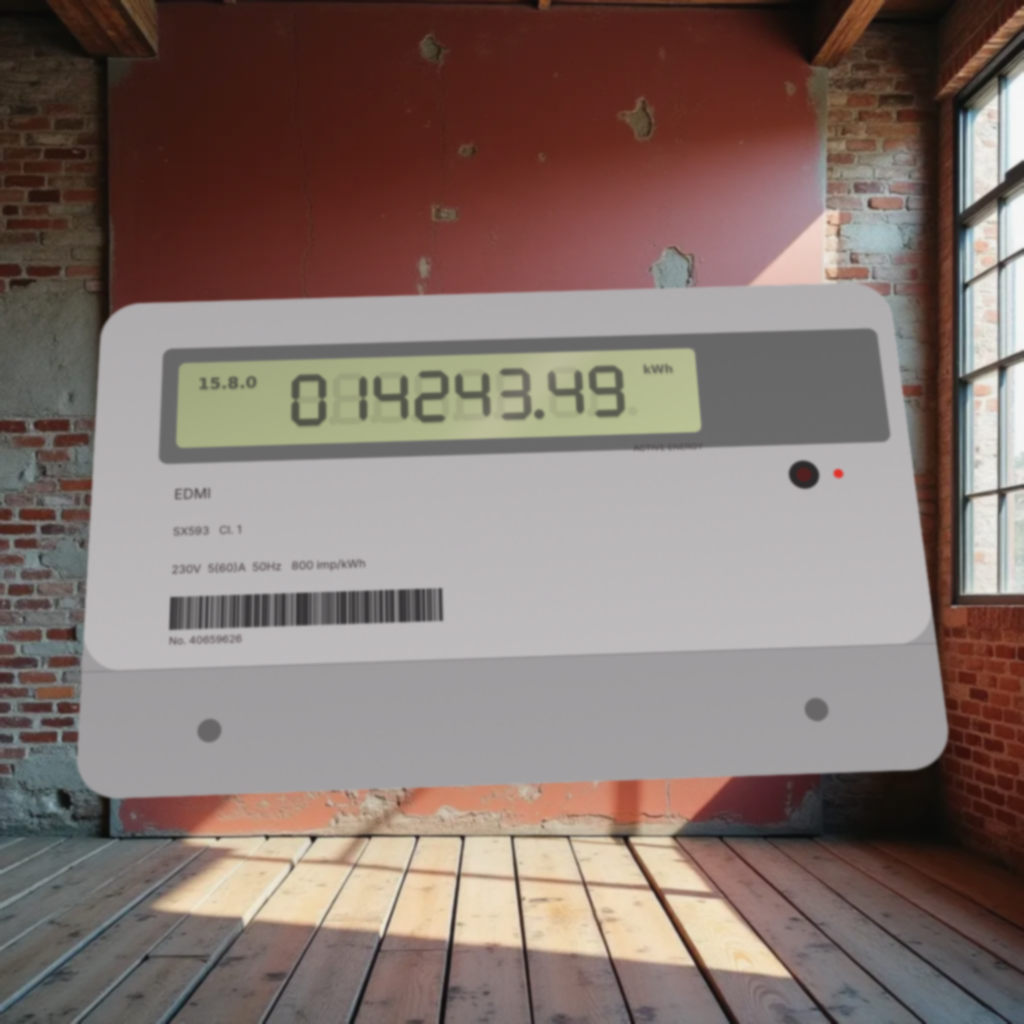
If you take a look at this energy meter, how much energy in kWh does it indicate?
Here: 14243.49 kWh
